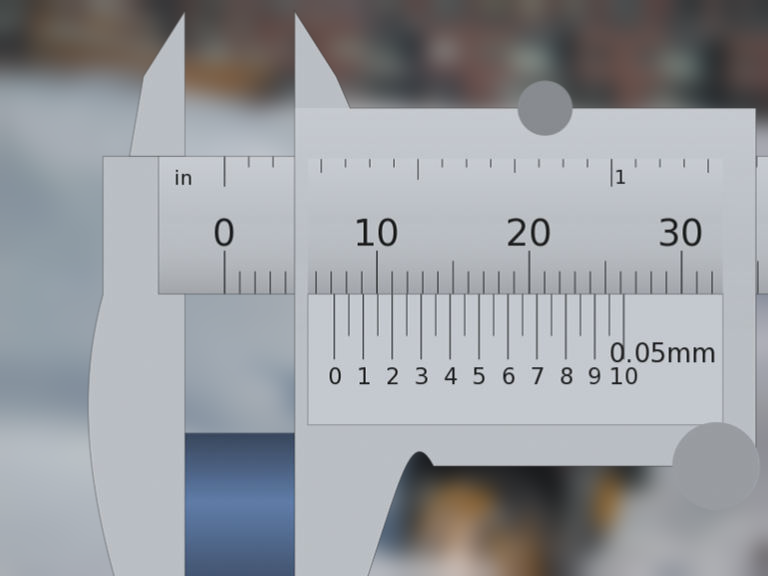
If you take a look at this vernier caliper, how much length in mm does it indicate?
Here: 7.2 mm
